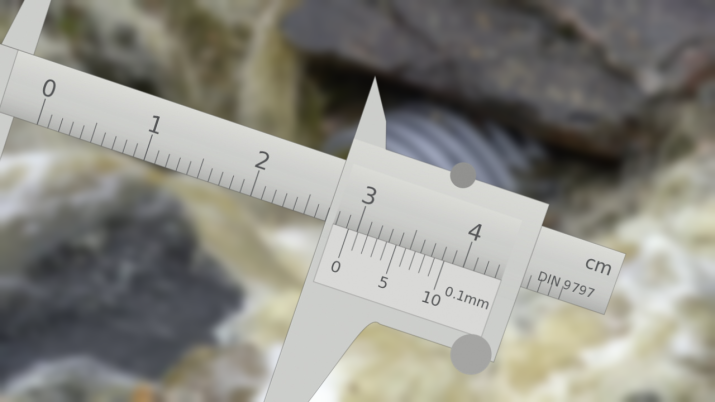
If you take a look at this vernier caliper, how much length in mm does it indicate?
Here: 29.2 mm
